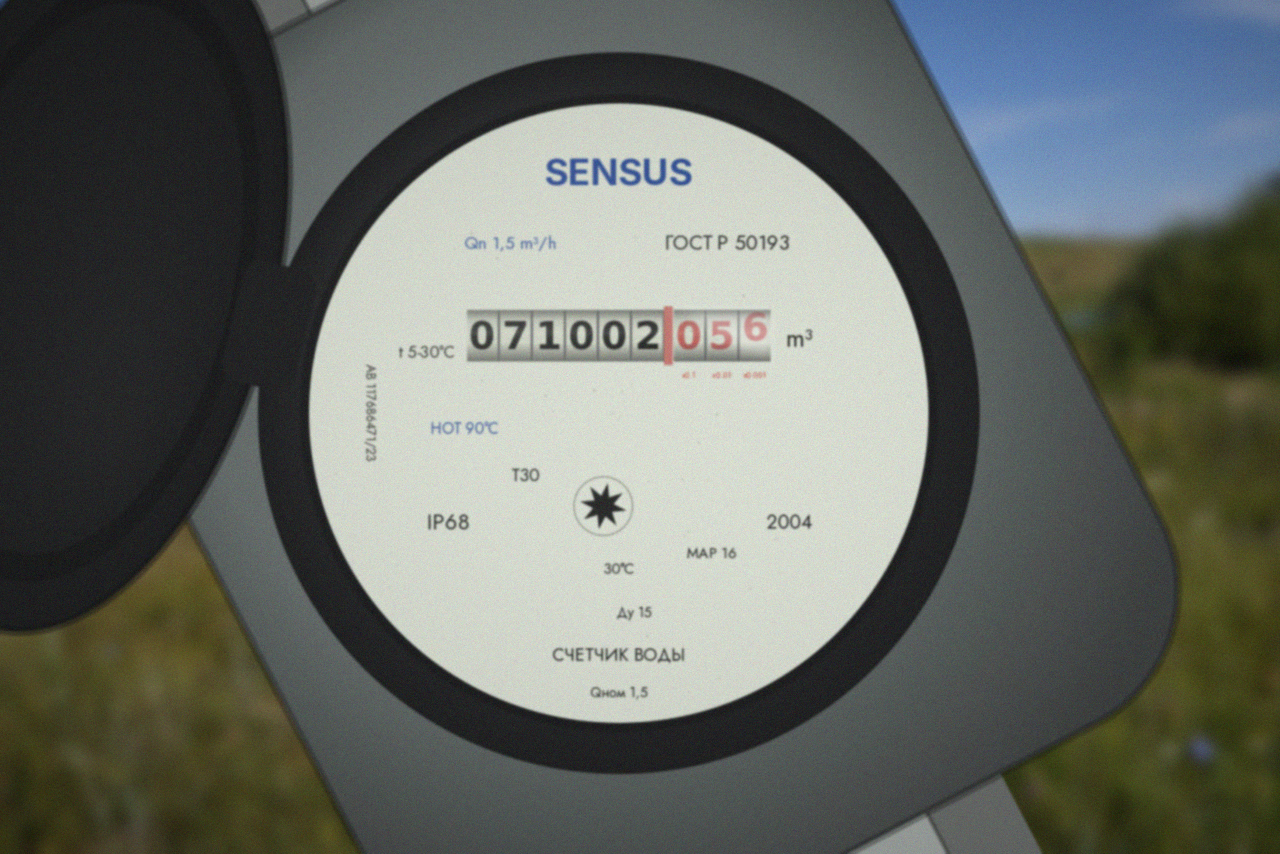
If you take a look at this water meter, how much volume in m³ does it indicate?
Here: 71002.056 m³
